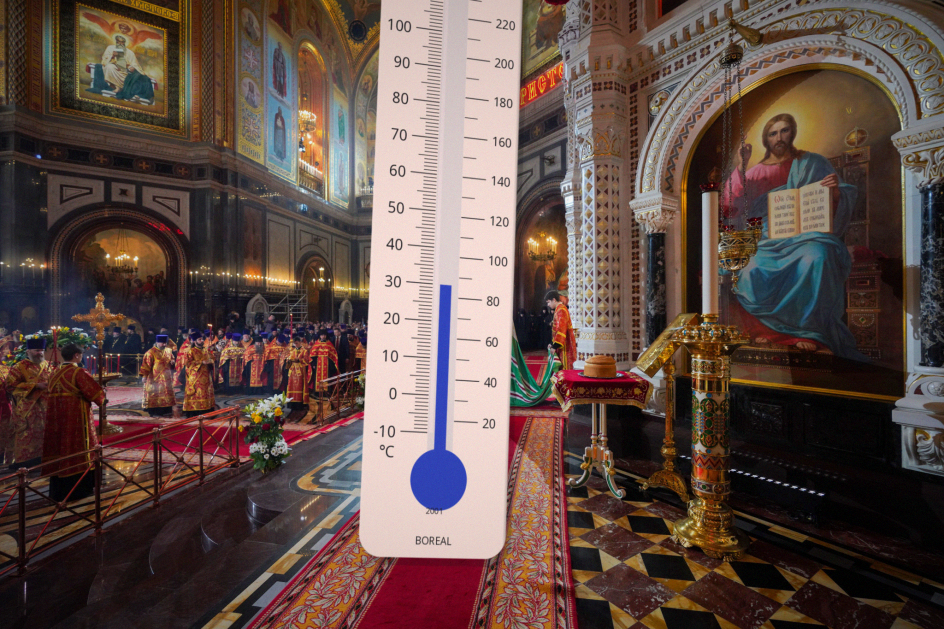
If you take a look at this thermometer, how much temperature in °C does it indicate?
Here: 30 °C
